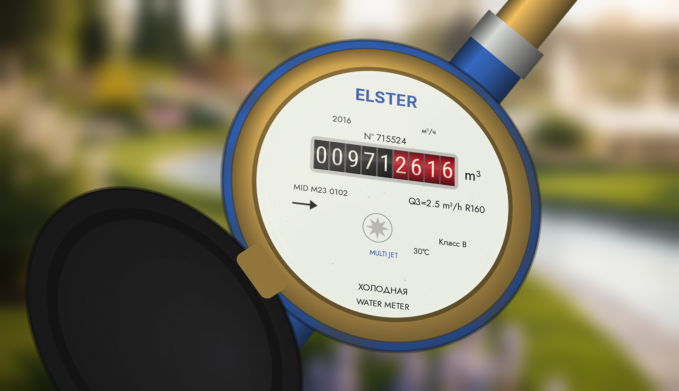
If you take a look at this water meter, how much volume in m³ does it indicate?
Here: 971.2616 m³
